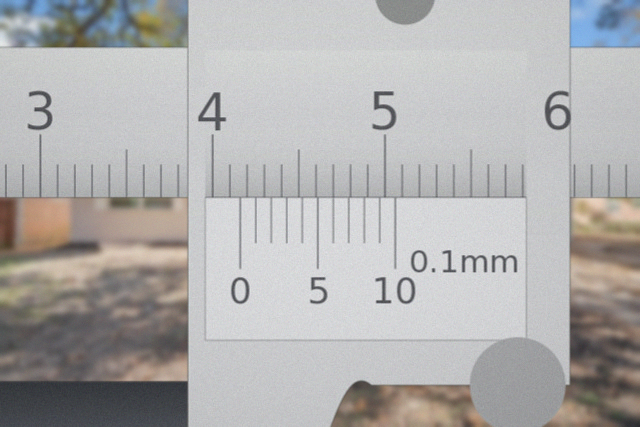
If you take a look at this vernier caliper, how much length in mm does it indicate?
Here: 41.6 mm
